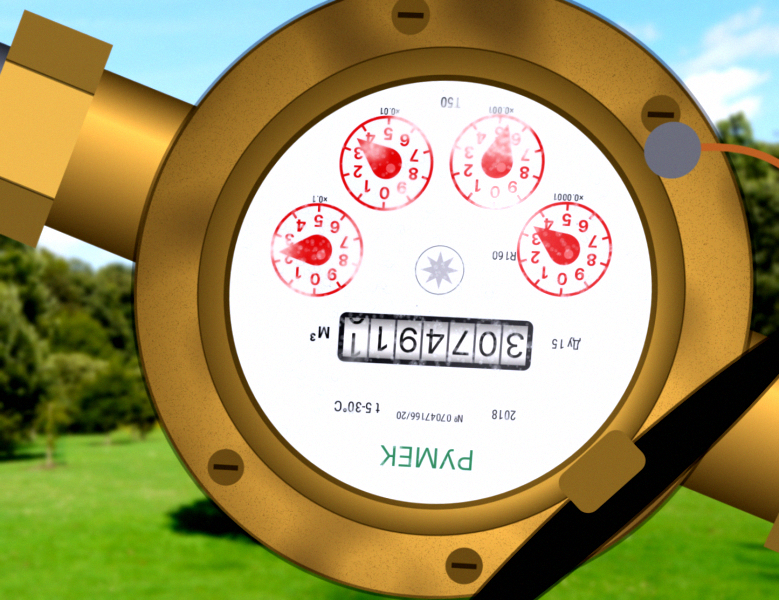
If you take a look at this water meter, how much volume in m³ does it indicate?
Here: 3074911.2353 m³
